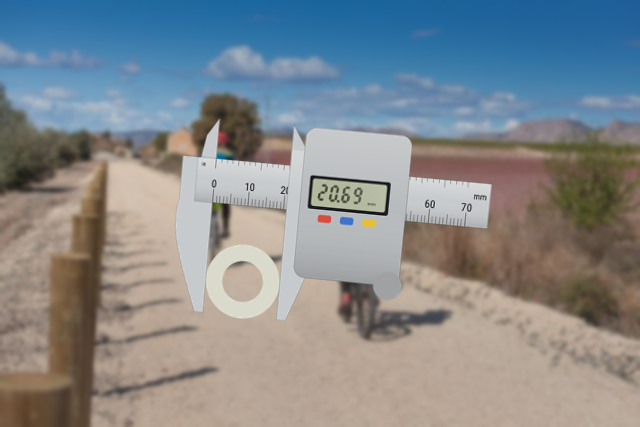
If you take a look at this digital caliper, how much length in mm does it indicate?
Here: 20.69 mm
